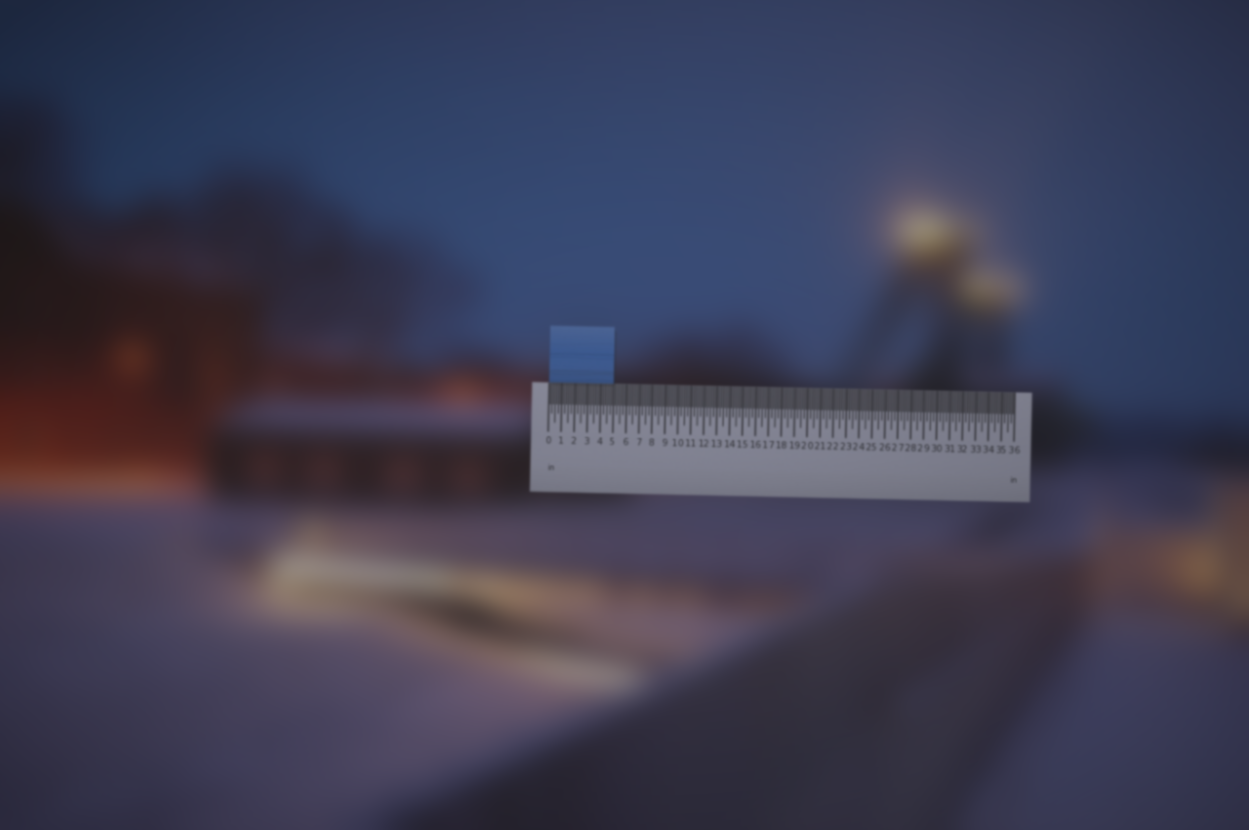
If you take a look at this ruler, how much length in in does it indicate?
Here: 5 in
